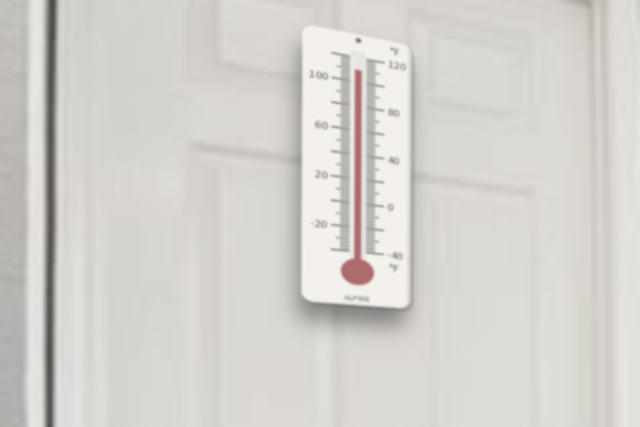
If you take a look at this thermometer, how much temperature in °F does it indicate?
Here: 110 °F
